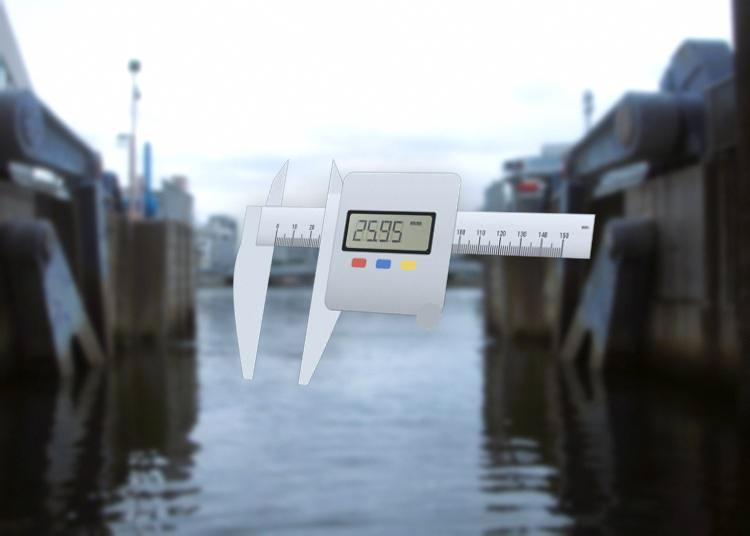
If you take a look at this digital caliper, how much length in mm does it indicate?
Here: 25.95 mm
